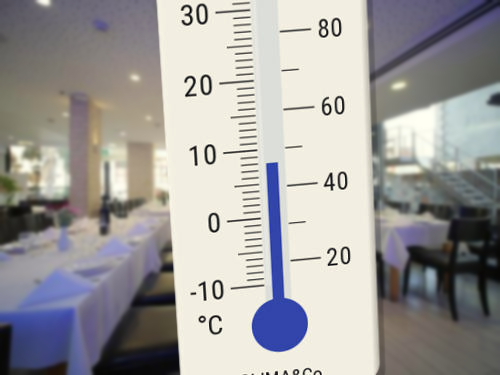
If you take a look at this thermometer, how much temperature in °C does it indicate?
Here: 8 °C
